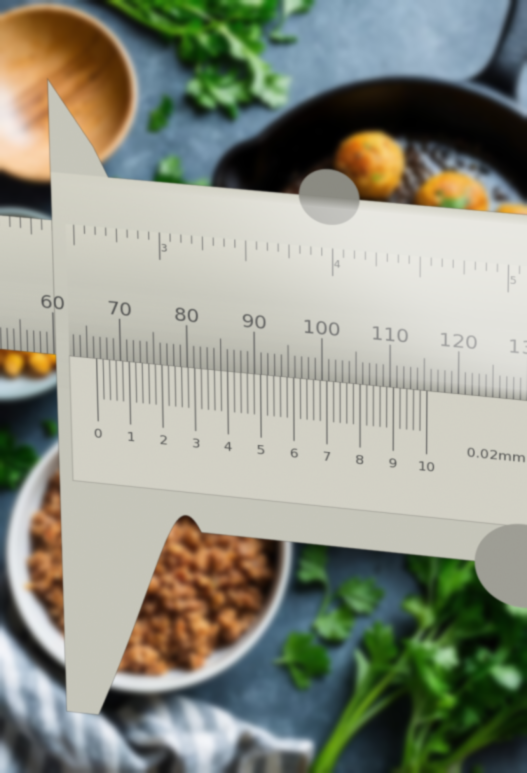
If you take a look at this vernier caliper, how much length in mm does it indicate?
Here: 66.4 mm
